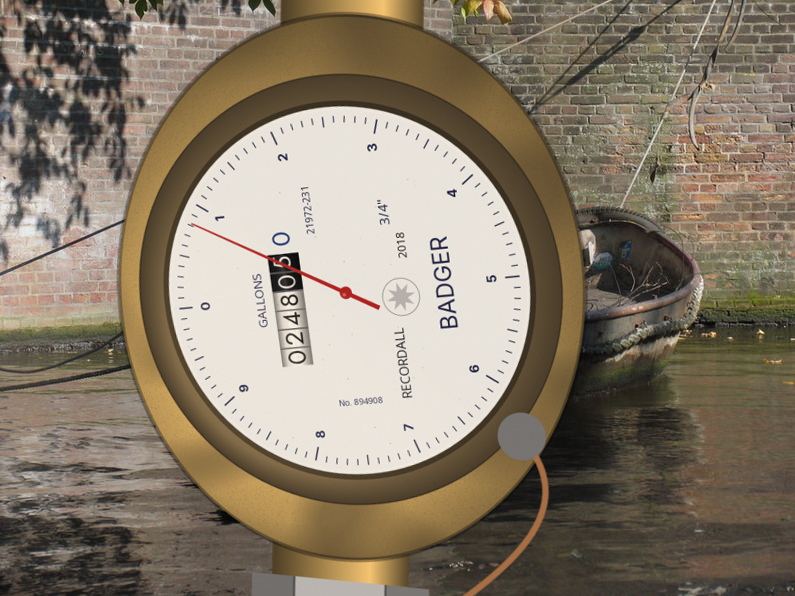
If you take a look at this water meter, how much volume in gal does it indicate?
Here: 248050.8 gal
